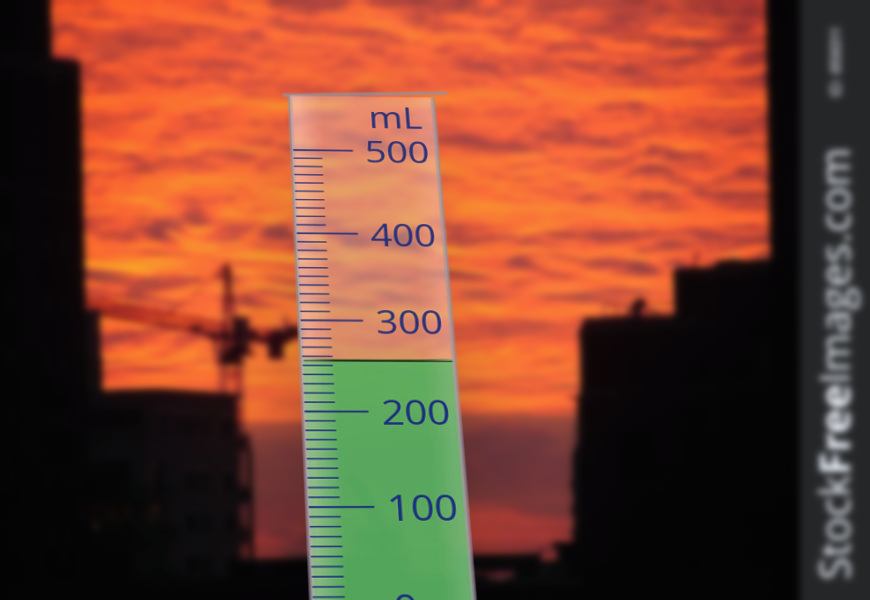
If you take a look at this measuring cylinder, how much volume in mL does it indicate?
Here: 255 mL
